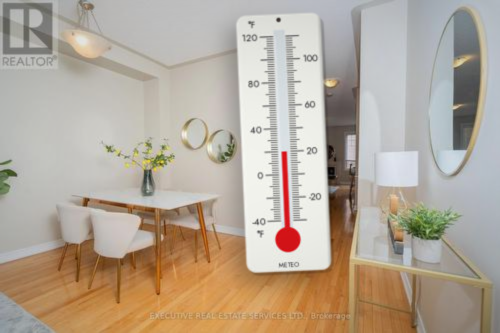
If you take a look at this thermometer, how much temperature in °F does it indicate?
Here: 20 °F
